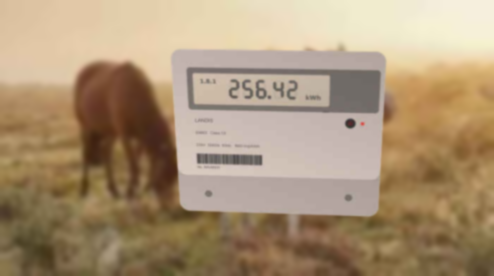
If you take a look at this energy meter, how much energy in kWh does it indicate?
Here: 256.42 kWh
